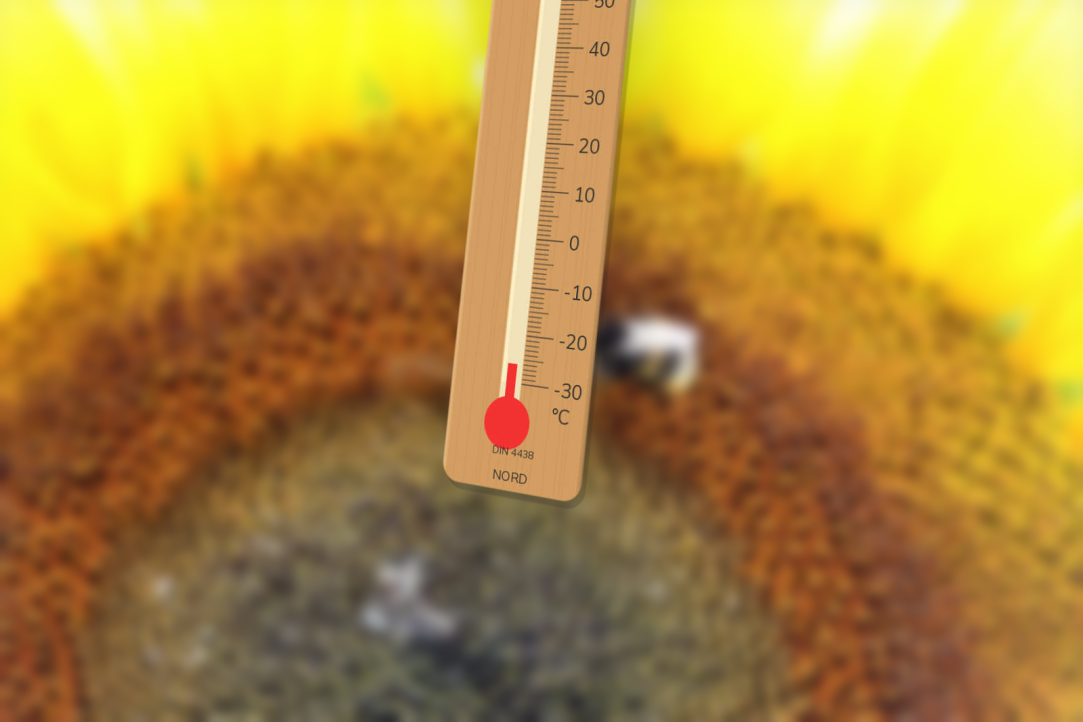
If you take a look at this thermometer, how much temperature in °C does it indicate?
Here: -26 °C
